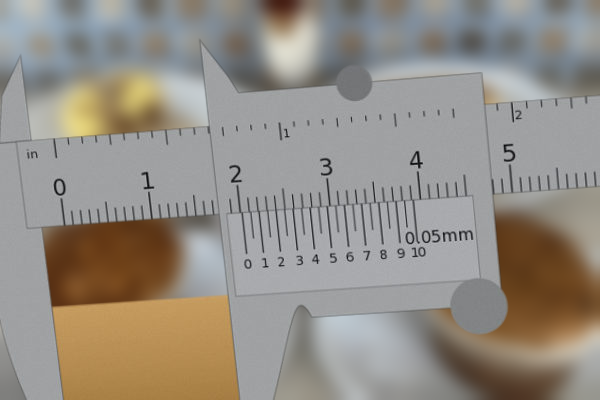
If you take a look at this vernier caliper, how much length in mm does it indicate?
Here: 20.2 mm
